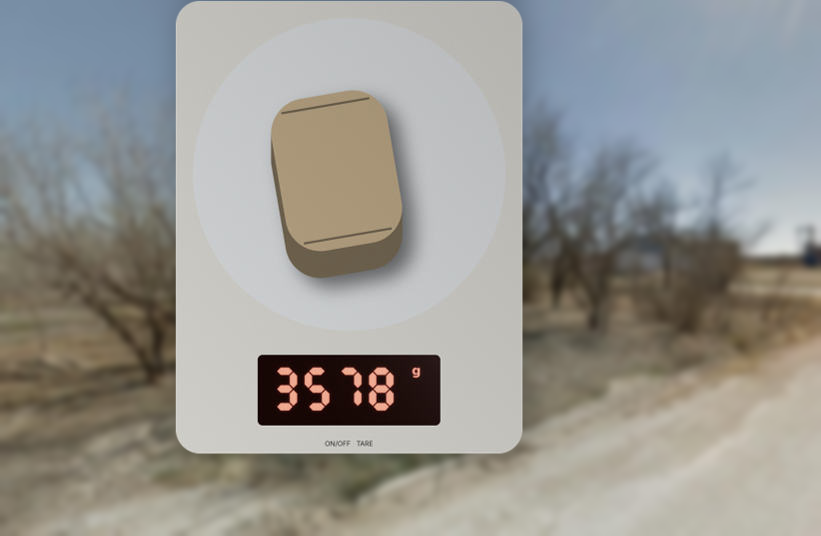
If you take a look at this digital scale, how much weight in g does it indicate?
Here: 3578 g
